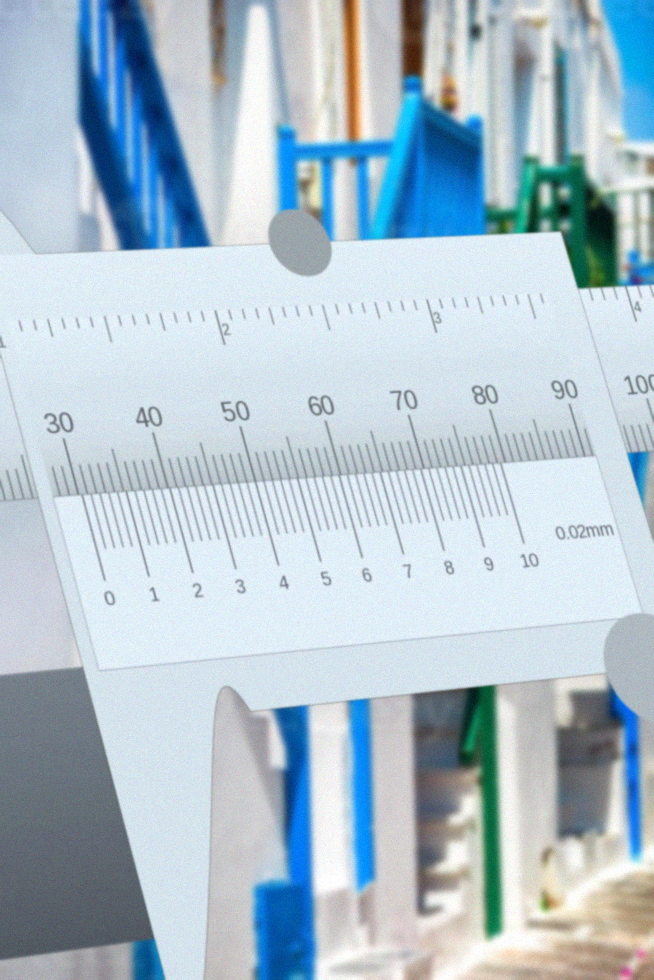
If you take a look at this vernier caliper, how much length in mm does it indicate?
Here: 30.4 mm
